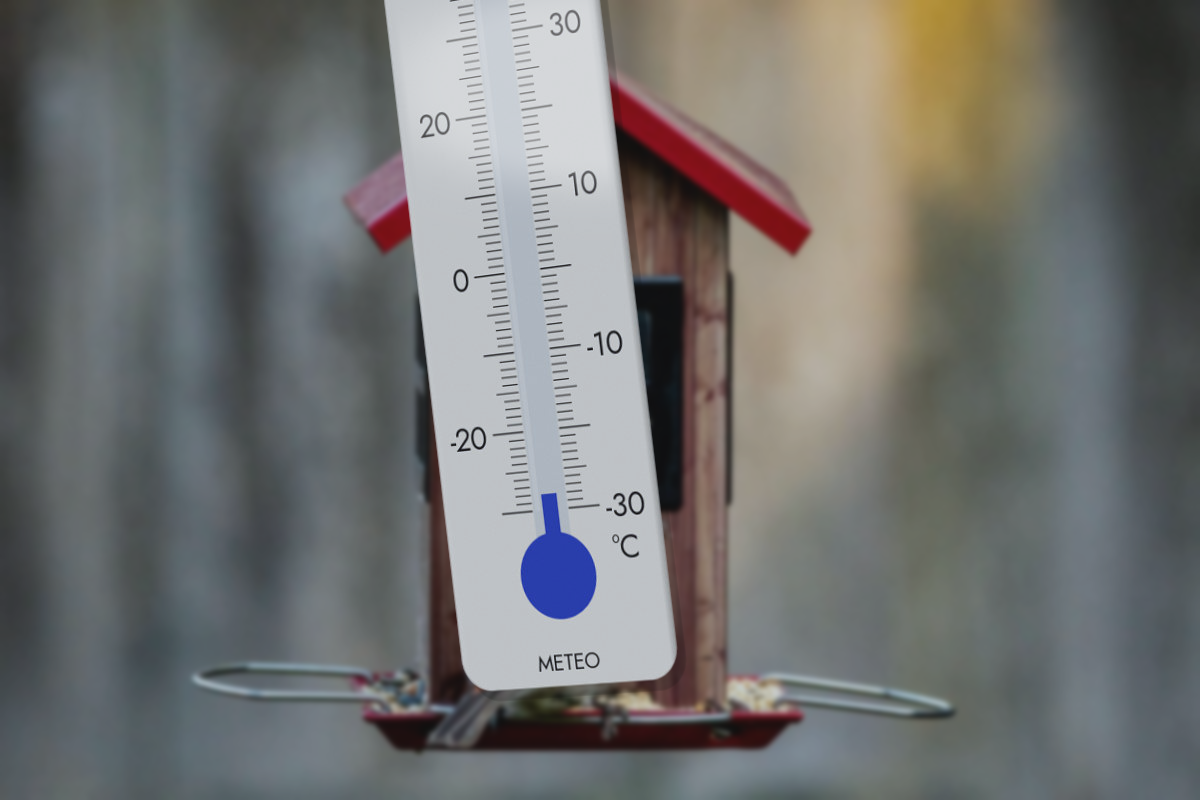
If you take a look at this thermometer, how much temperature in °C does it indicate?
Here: -28 °C
